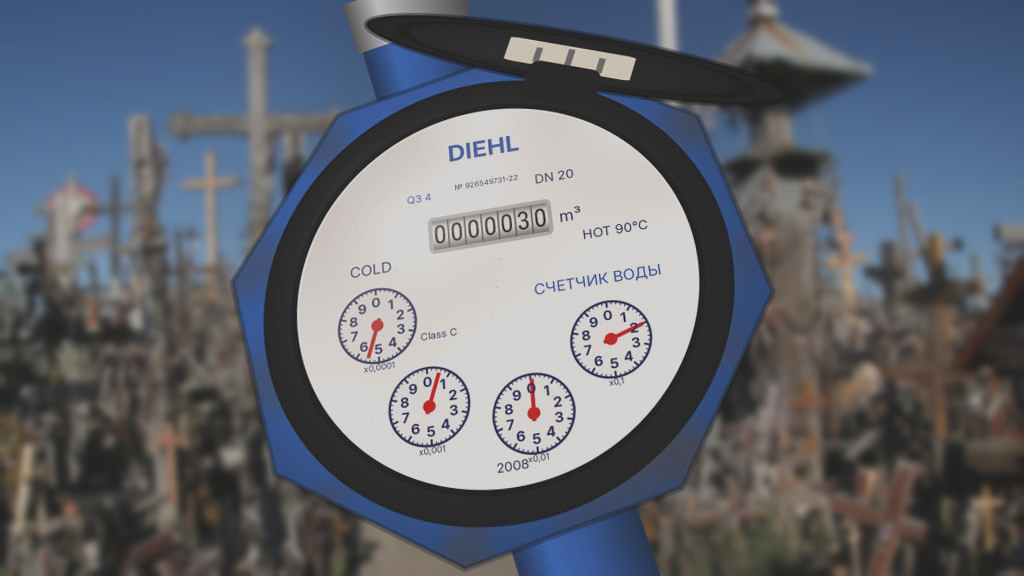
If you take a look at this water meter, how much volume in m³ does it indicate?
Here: 30.2005 m³
